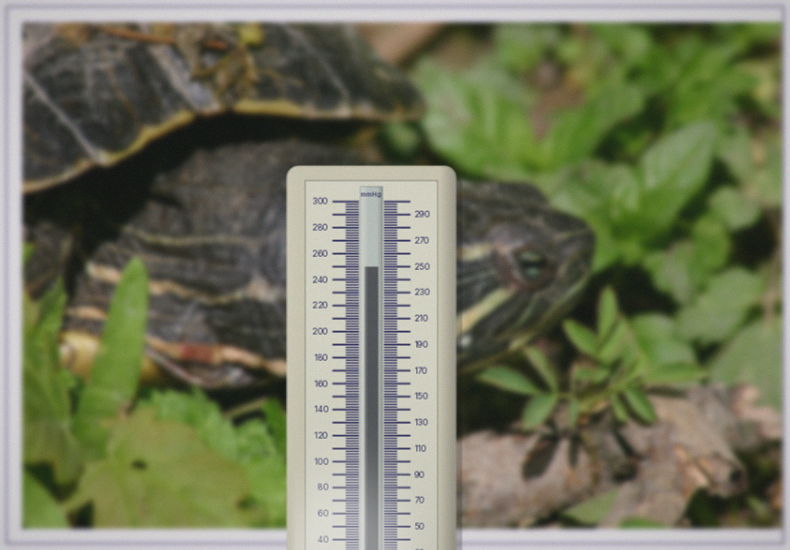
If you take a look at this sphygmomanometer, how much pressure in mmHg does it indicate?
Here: 250 mmHg
